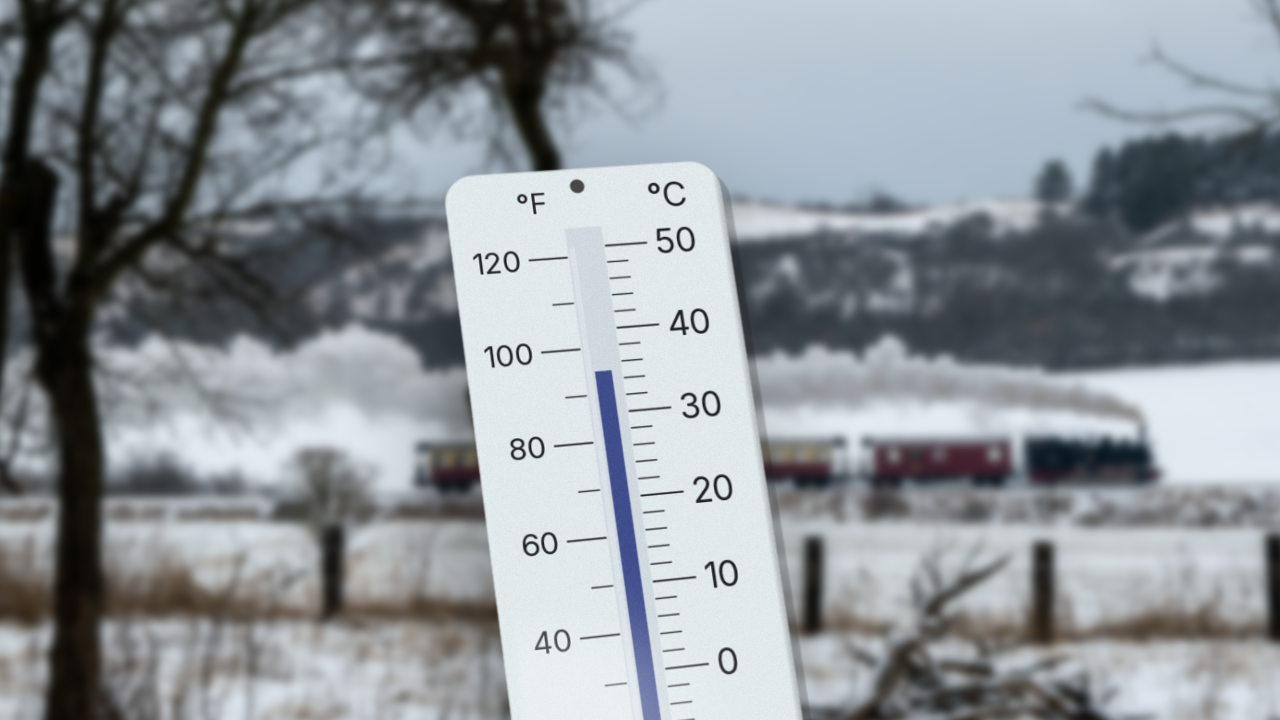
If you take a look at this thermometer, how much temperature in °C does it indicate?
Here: 35 °C
